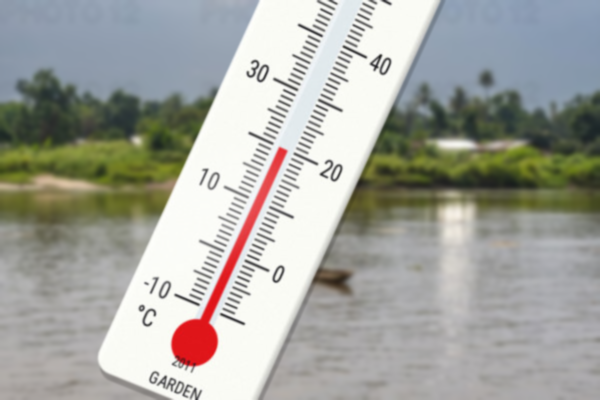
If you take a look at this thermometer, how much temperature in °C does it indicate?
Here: 20 °C
